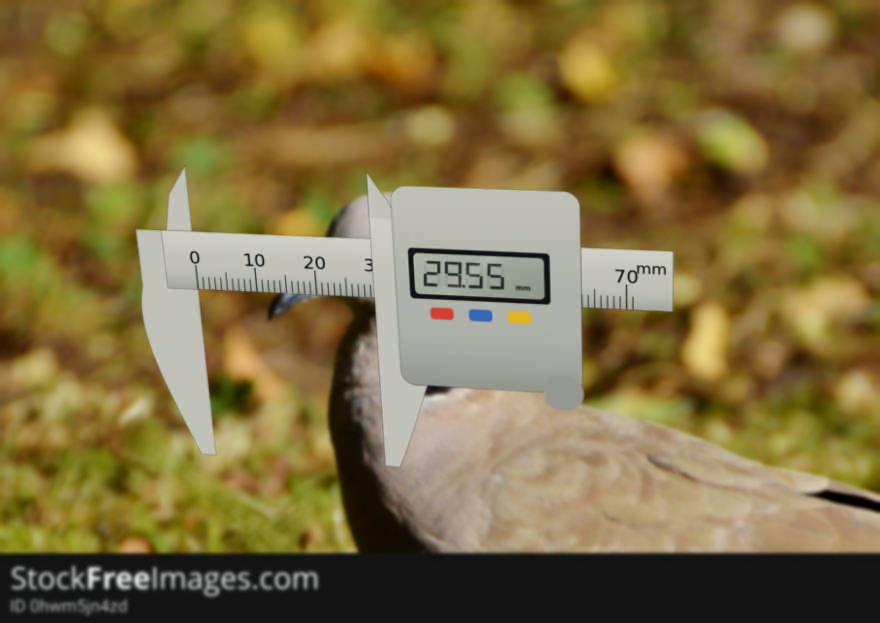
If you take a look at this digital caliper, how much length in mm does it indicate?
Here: 29.55 mm
